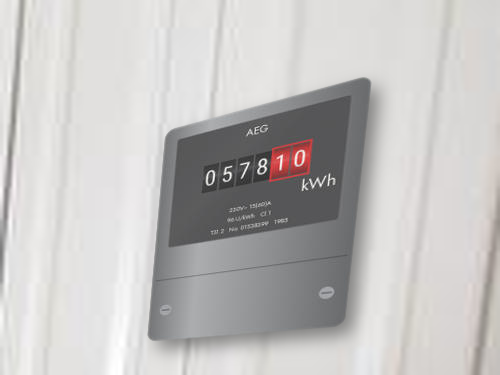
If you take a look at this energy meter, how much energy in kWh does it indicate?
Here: 578.10 kWh
